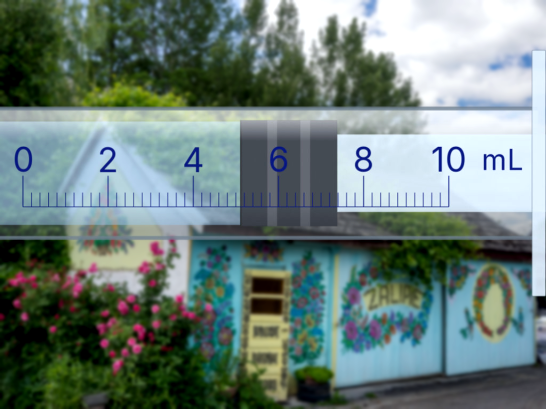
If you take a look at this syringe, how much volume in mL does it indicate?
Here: 5.1 mL
